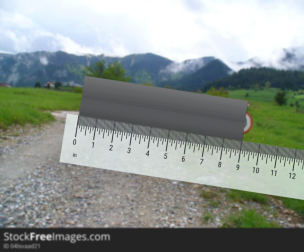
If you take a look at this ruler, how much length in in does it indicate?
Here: 9 in
